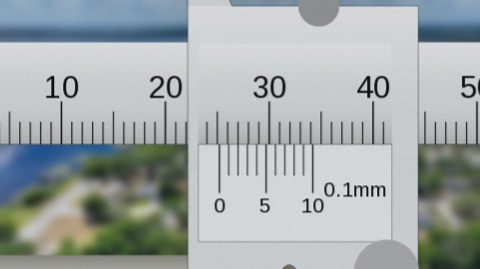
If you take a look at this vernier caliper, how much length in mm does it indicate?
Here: 25.2 mm
